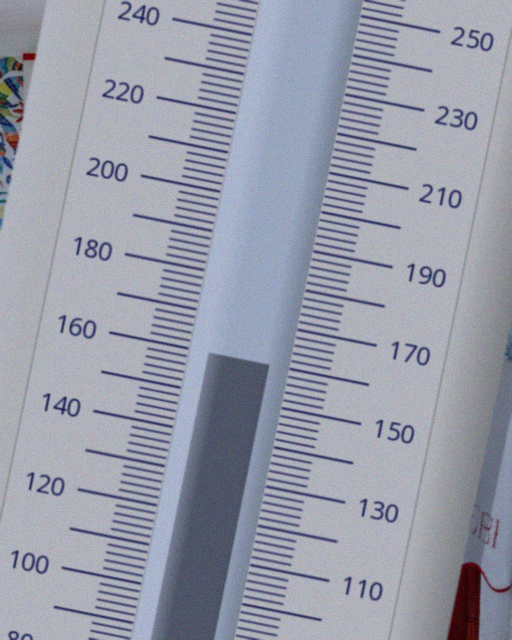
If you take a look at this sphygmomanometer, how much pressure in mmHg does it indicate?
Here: 160 mmHg
